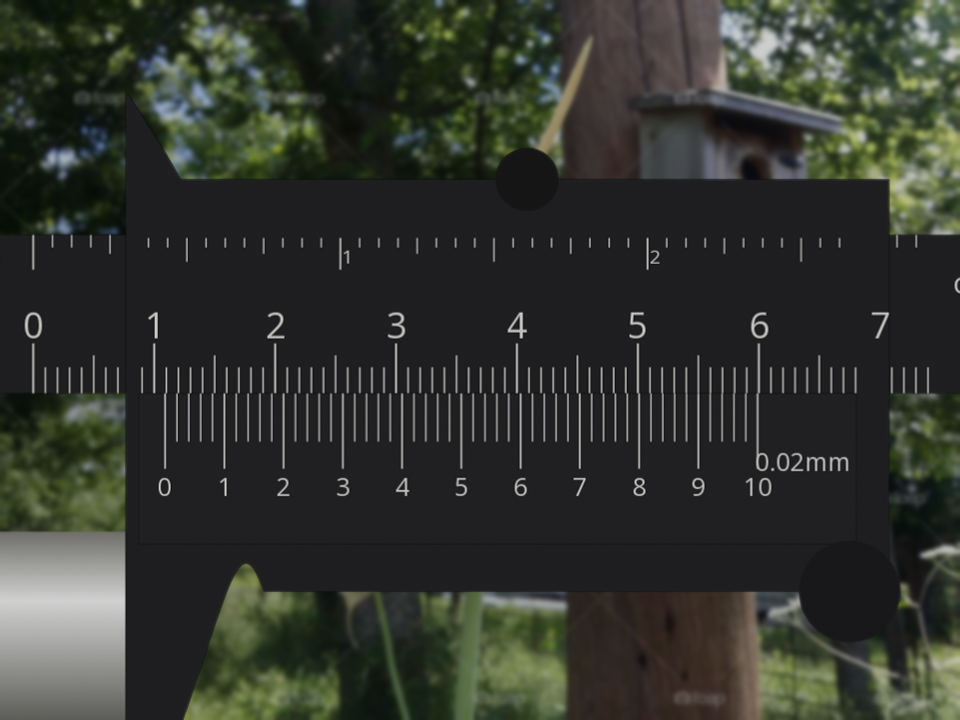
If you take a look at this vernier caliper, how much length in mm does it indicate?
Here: 10.9 mm
